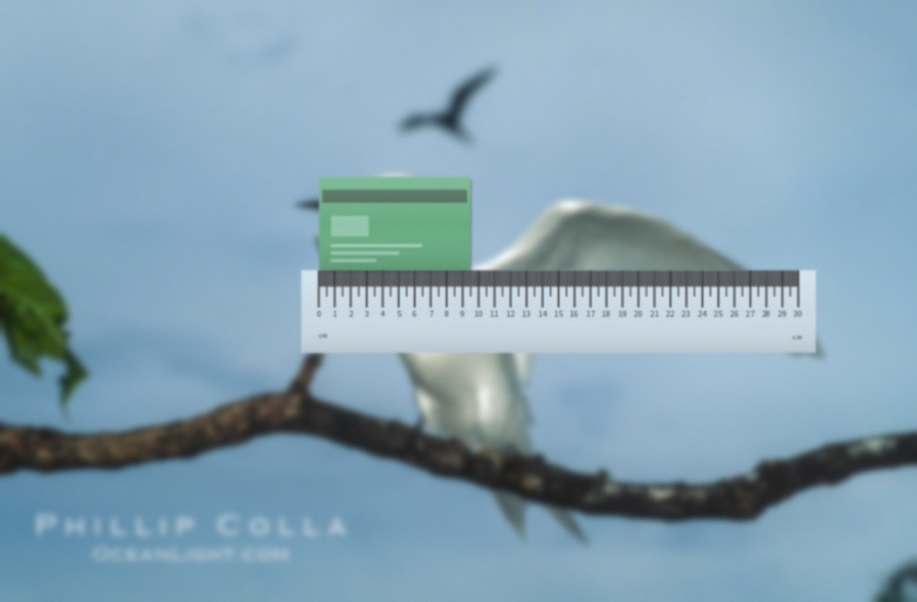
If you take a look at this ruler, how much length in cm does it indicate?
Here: 9.5 cm
